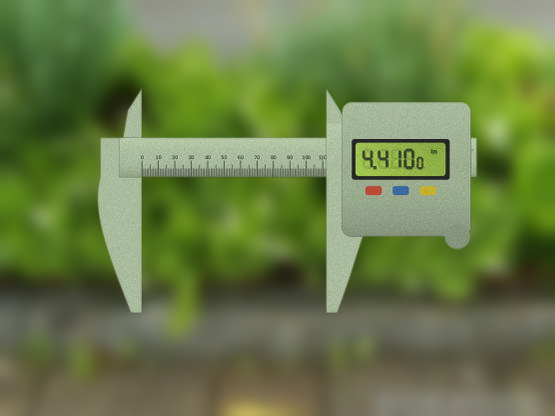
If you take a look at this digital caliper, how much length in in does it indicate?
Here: 4.4100 in
